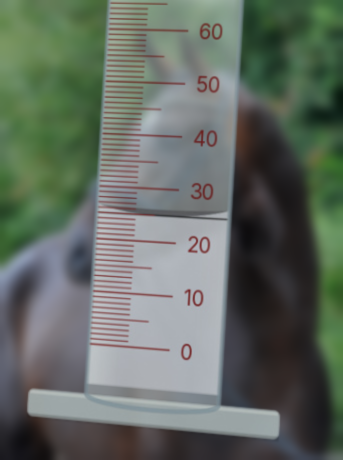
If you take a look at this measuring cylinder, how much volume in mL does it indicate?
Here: 25 mL
